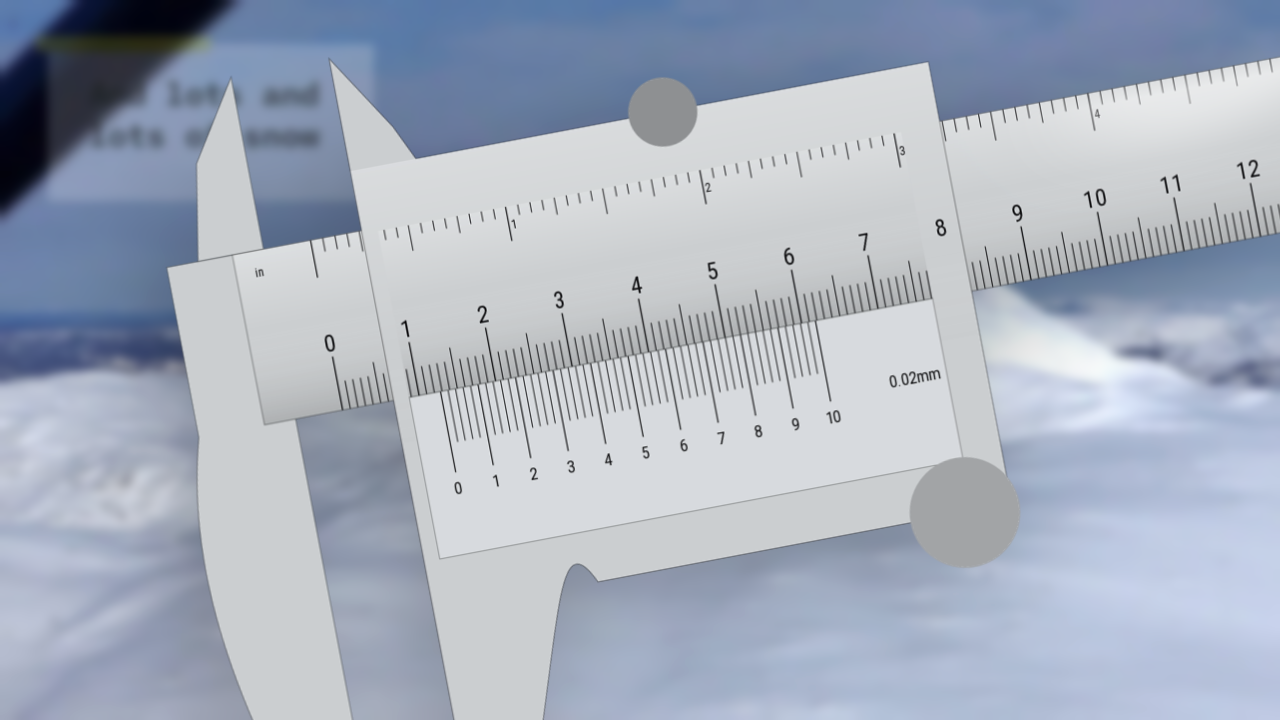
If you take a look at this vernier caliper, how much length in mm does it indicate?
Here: 12.8 mm
